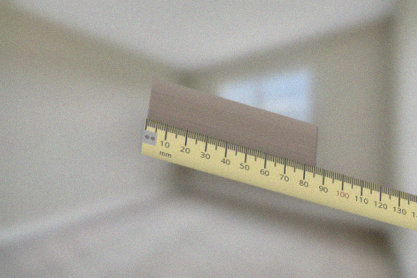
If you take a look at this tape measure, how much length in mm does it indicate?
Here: 85 mm
